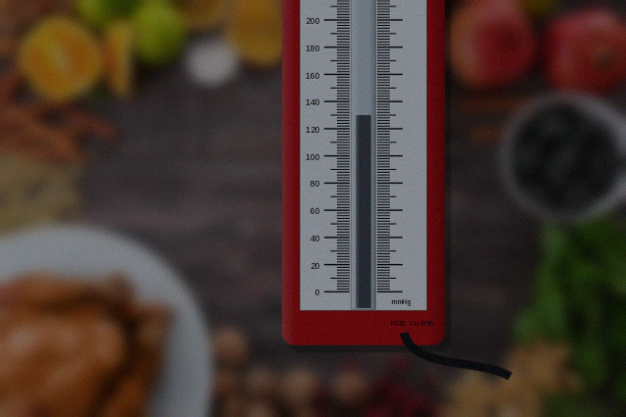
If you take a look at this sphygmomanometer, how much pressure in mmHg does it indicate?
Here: 130 mmHg
